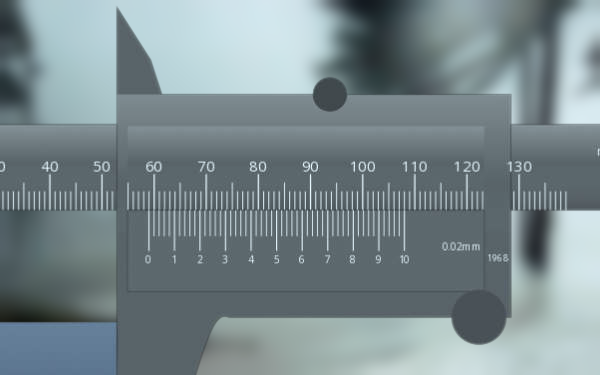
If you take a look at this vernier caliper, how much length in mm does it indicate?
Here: 59.0 mm
